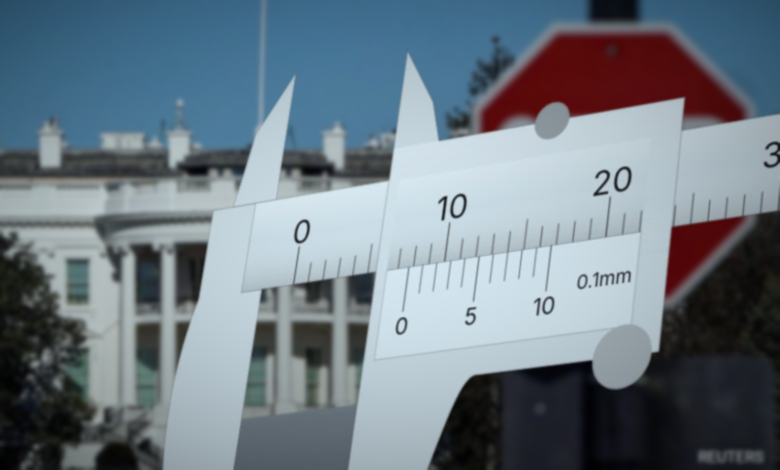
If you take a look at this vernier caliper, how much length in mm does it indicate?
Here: 7.7 mm
